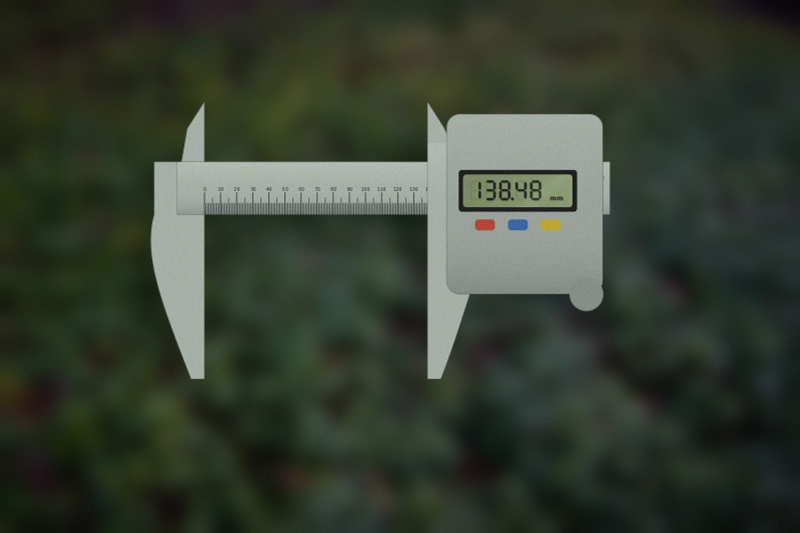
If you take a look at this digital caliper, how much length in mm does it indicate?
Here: 138.48 mm
